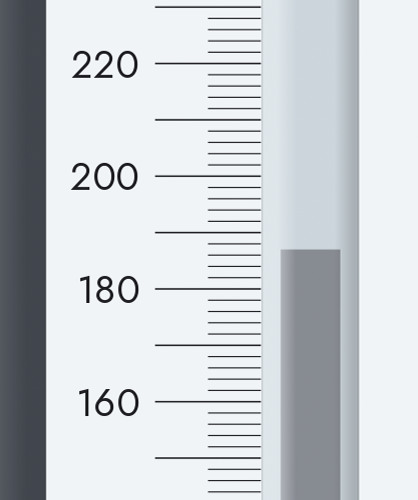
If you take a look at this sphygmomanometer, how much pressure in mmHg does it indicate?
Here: 187 mmHg
